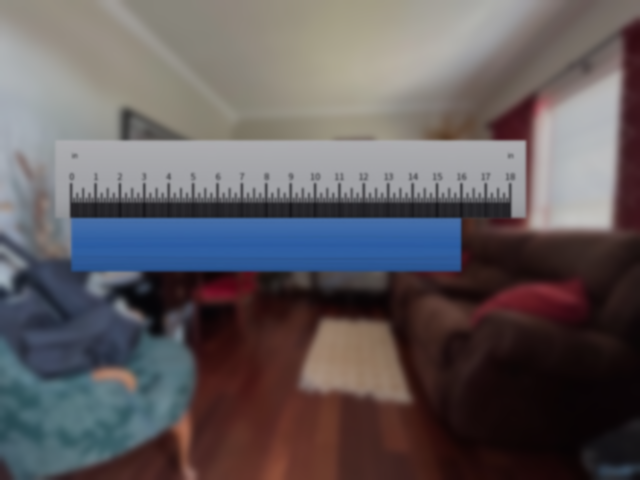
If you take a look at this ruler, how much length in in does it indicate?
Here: 16 in
